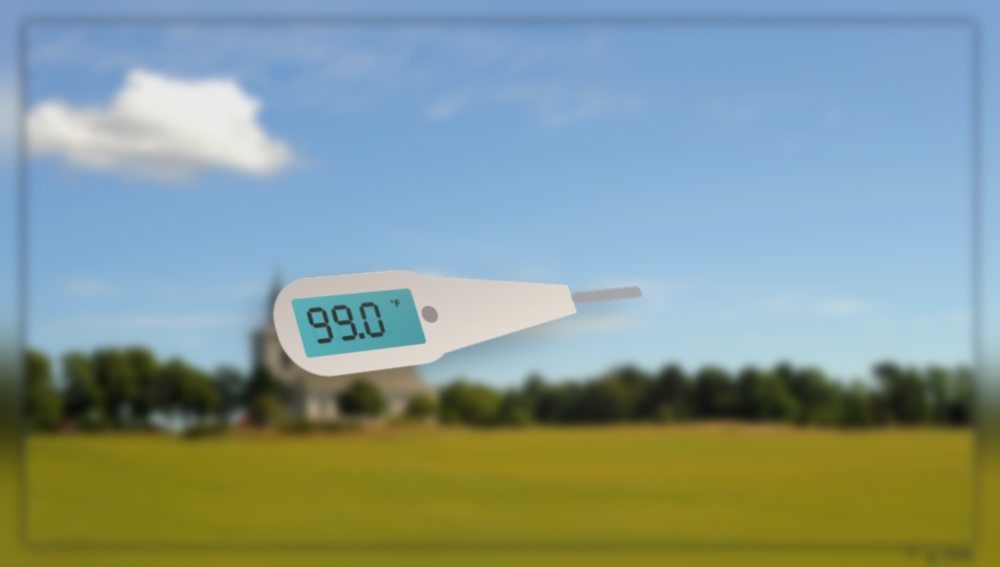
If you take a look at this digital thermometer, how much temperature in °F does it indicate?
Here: 99.0 °F
